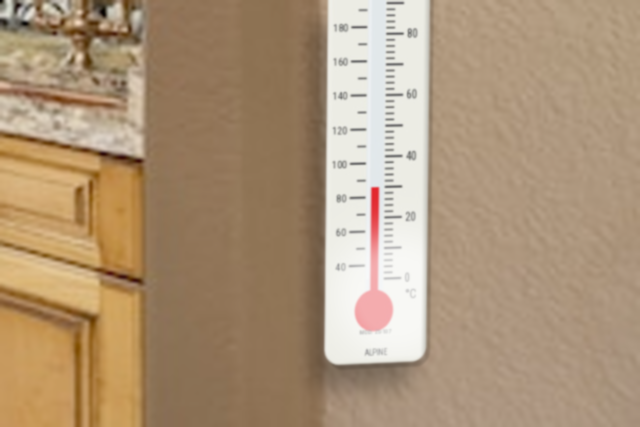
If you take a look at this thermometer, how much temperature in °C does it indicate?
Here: 30 °C
